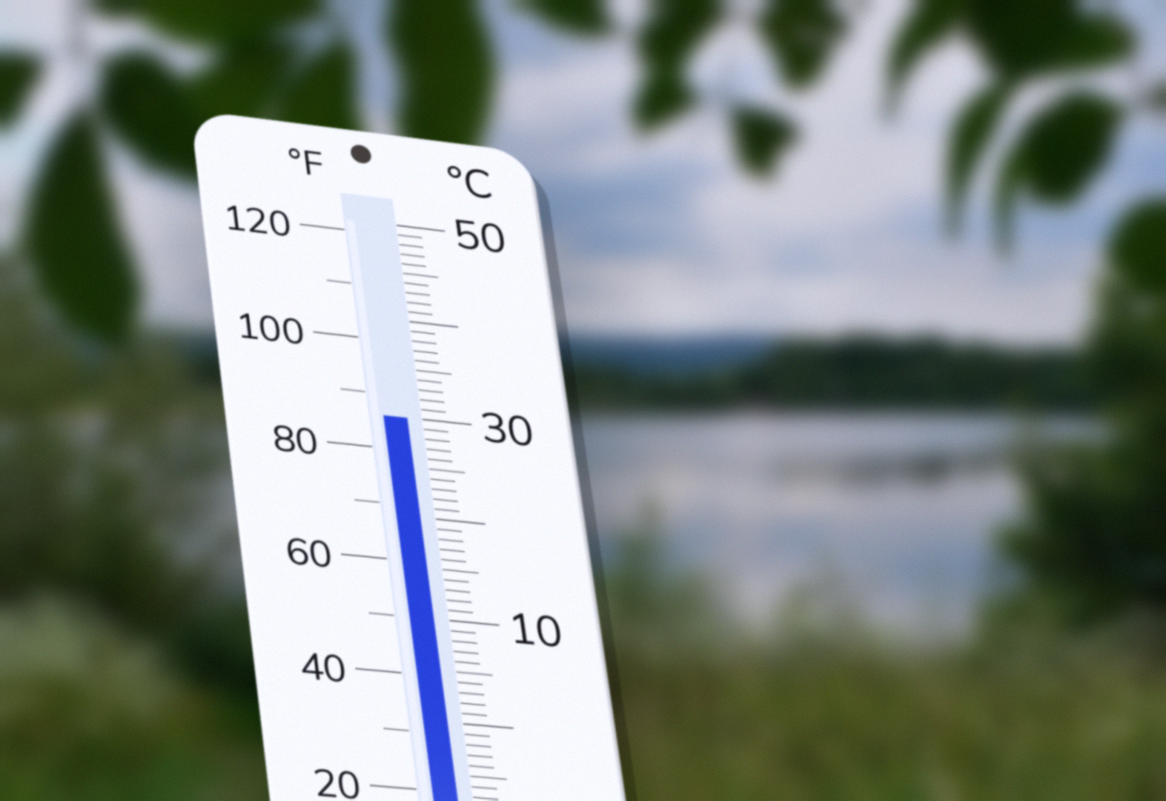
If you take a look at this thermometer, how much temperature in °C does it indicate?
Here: 30 °C
